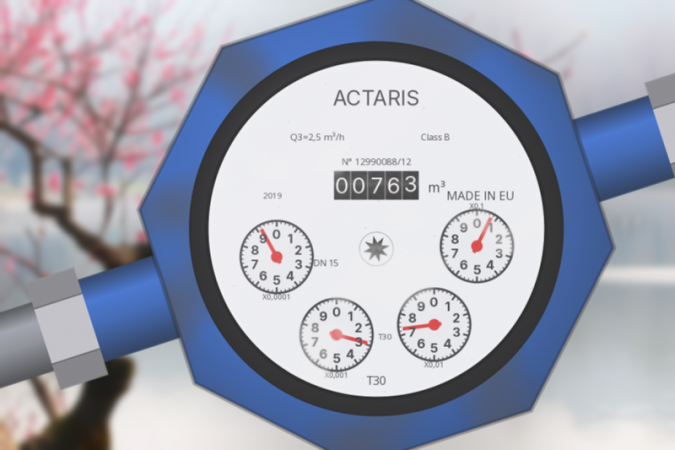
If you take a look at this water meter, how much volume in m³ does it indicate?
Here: 763.0729 m³
